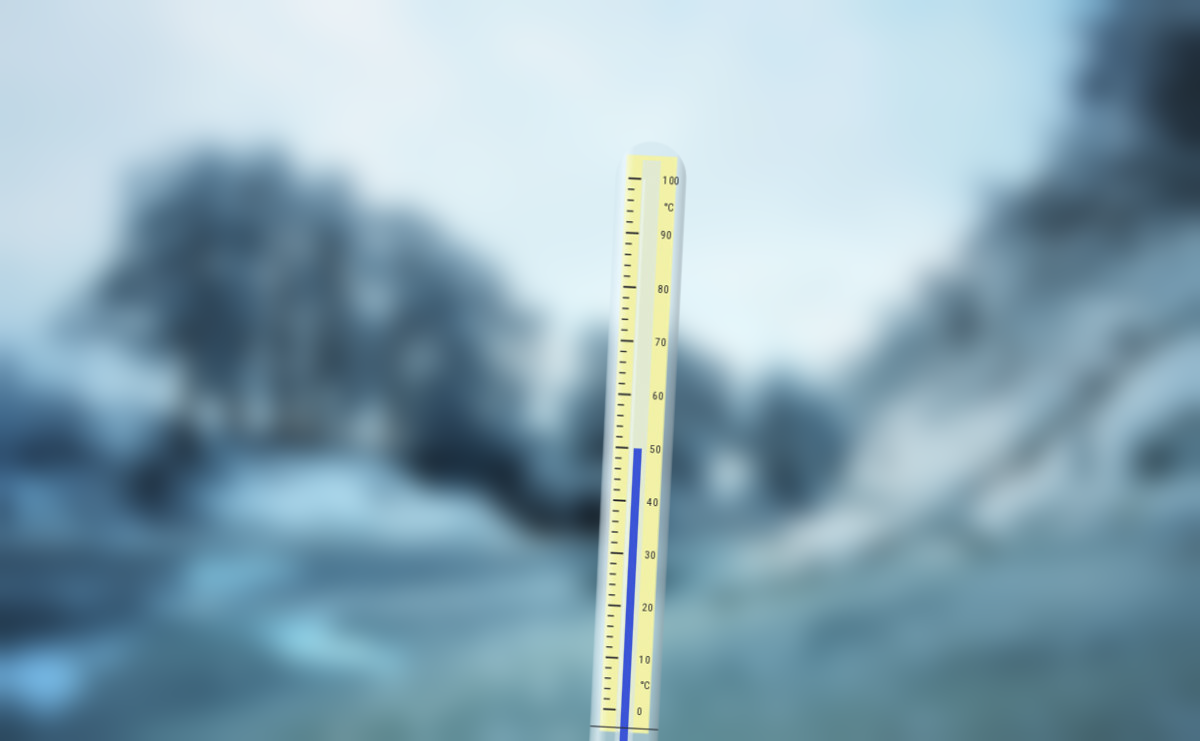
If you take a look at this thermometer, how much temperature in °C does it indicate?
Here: 50 °C
